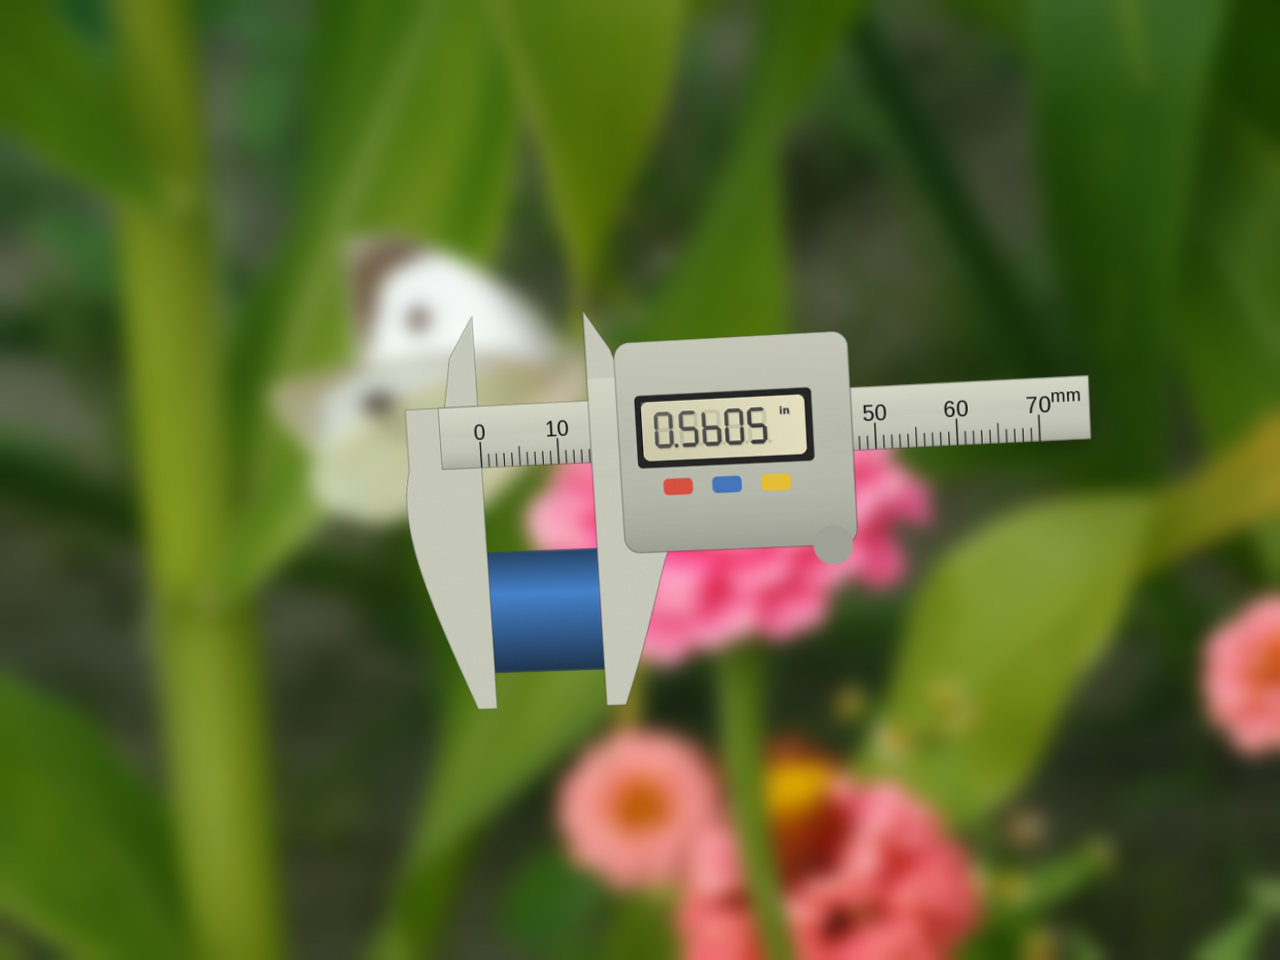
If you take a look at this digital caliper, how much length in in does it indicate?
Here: 0.5605 in
